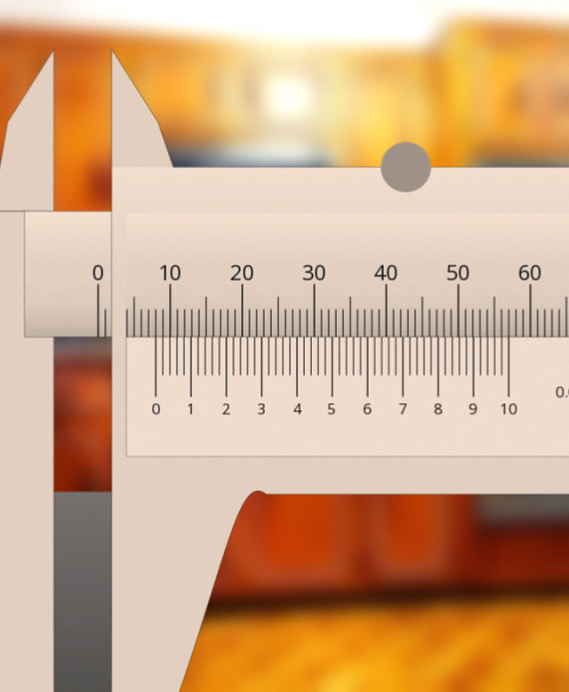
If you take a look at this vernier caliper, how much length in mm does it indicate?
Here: 8.0 mm
